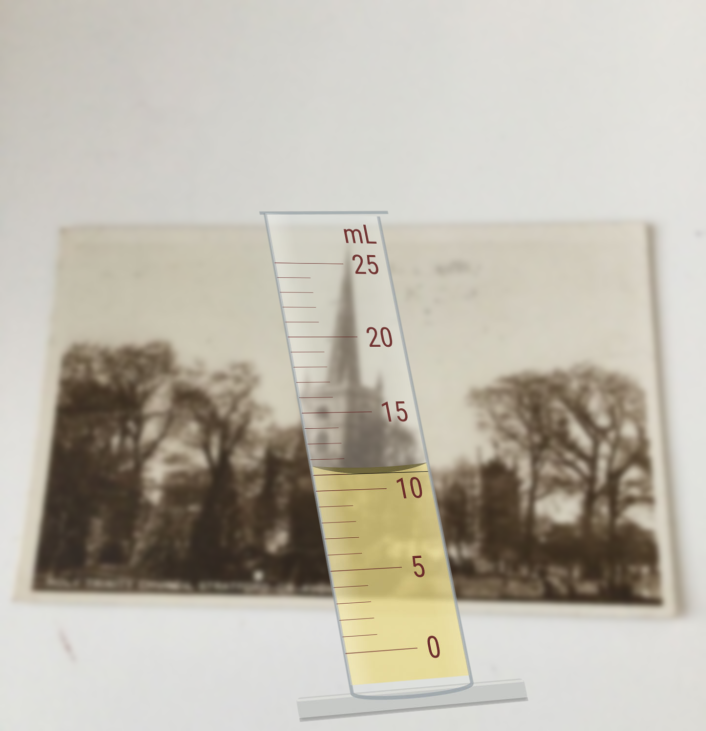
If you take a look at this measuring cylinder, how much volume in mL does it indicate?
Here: 11 mL
